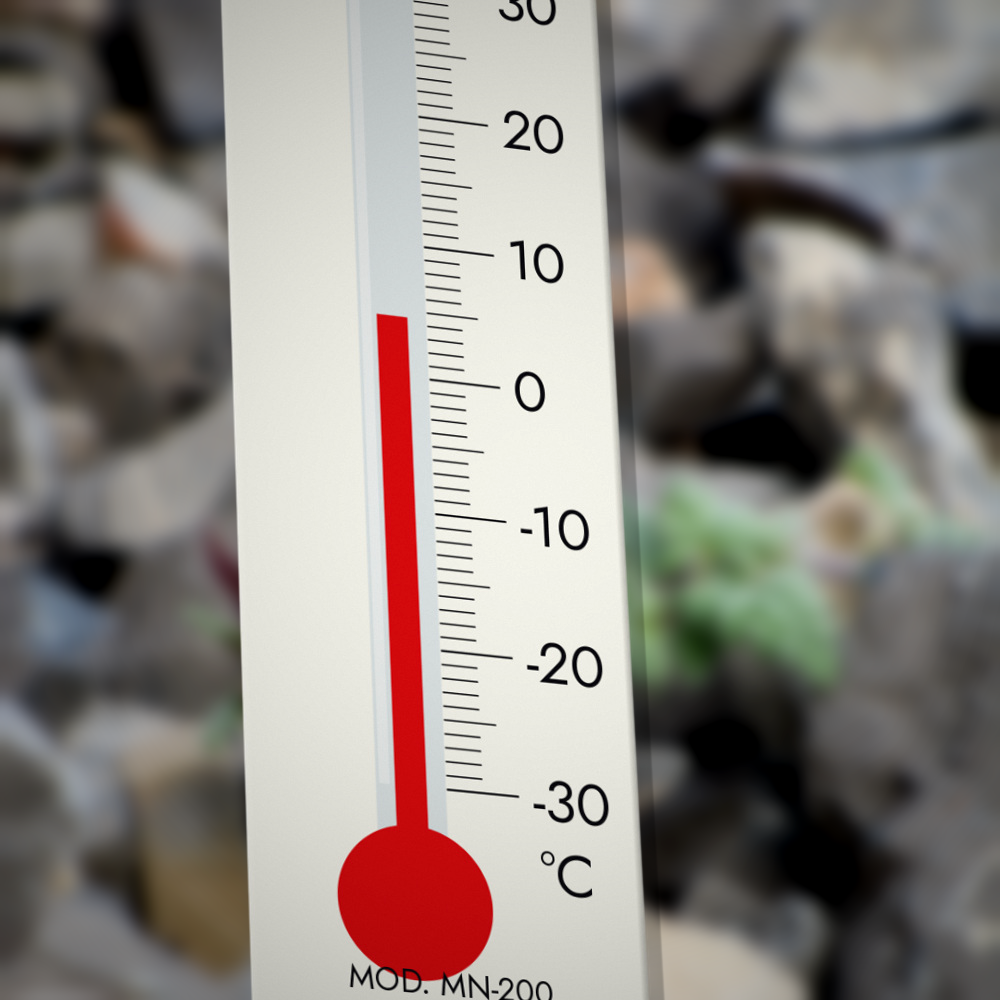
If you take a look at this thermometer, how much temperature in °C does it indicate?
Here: 4.5 °C
